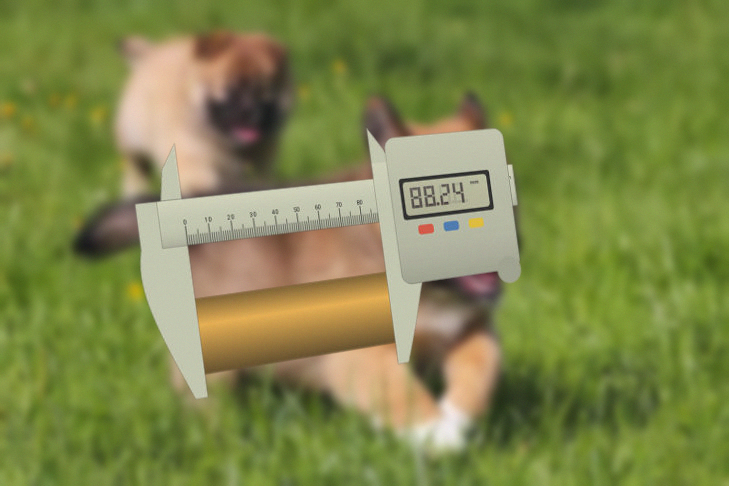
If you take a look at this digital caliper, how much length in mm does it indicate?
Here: 88.24 mm
